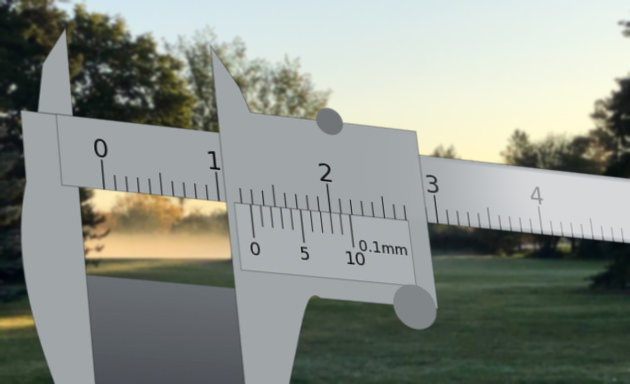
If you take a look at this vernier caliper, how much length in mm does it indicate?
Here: 12.8 mm
